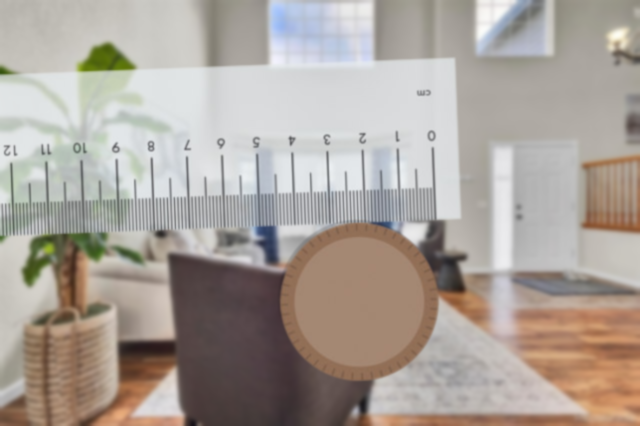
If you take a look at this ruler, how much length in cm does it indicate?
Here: 4.5 cm
